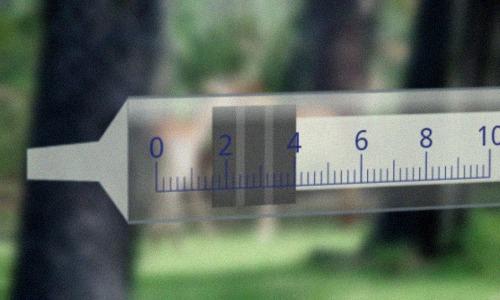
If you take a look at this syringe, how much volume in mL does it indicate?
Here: 1.6 mL
